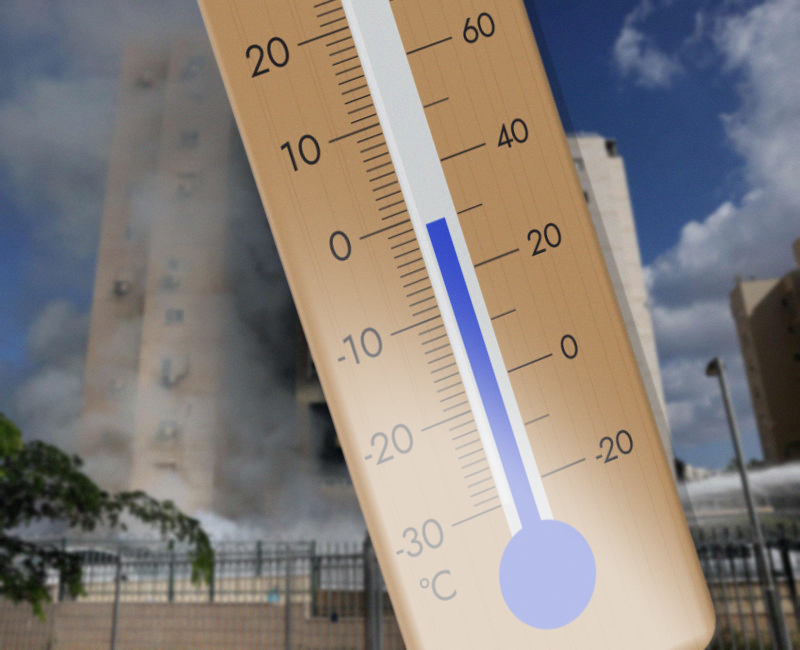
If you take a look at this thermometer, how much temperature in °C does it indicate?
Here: -1 °C
